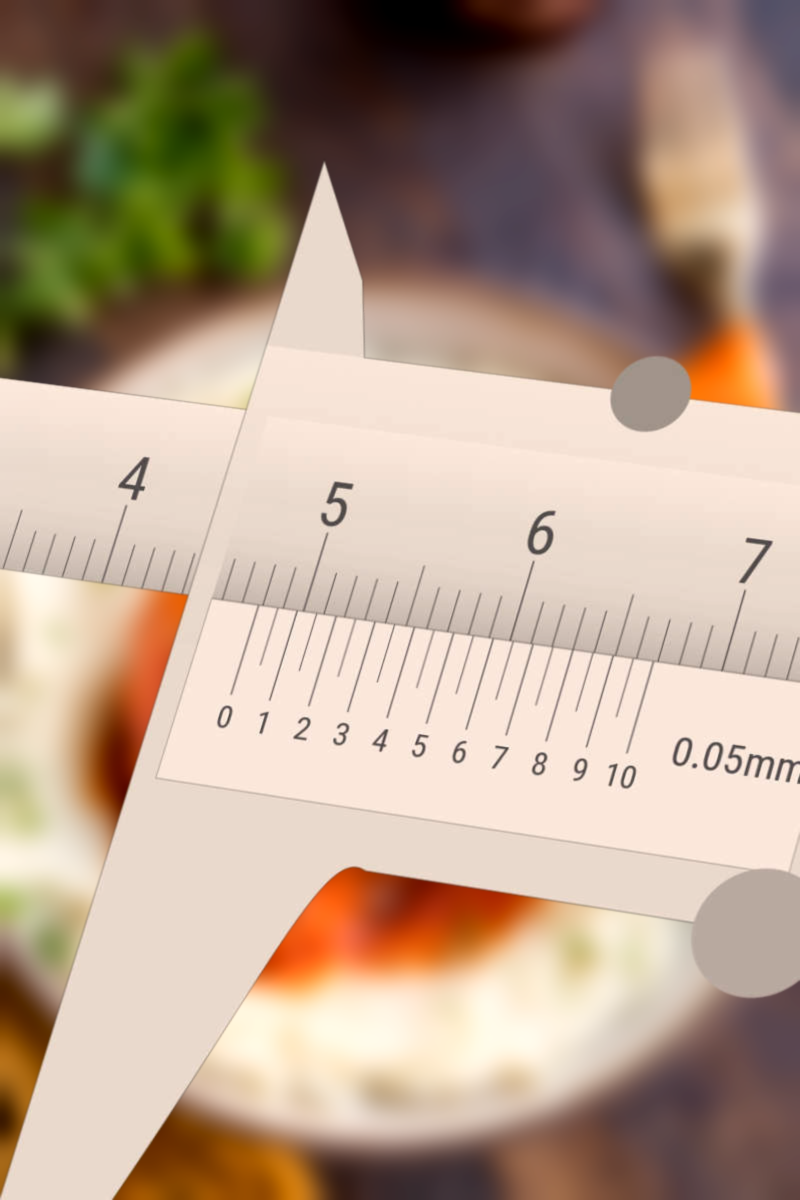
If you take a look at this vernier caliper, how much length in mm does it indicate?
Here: 47.8 mm
